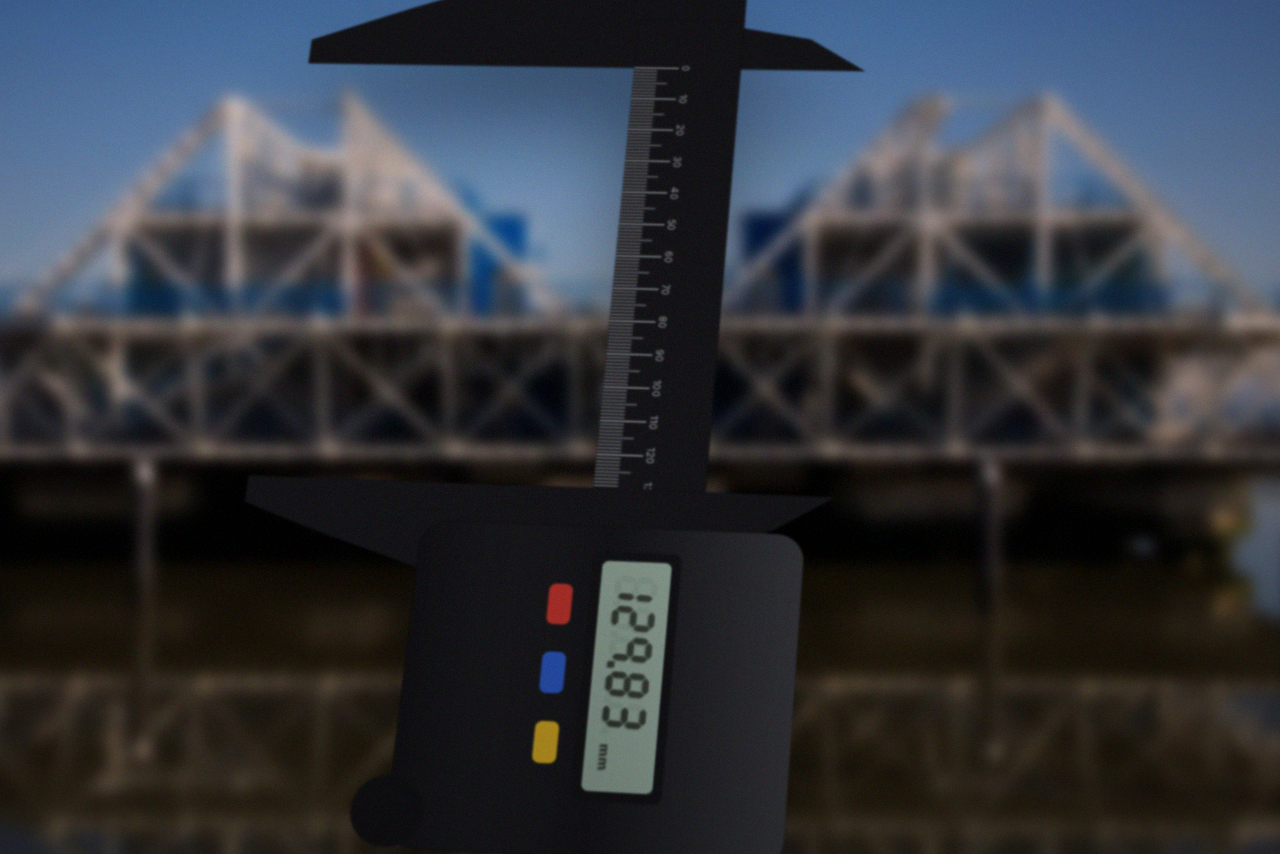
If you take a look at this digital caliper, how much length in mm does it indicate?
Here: 129.83 mm
